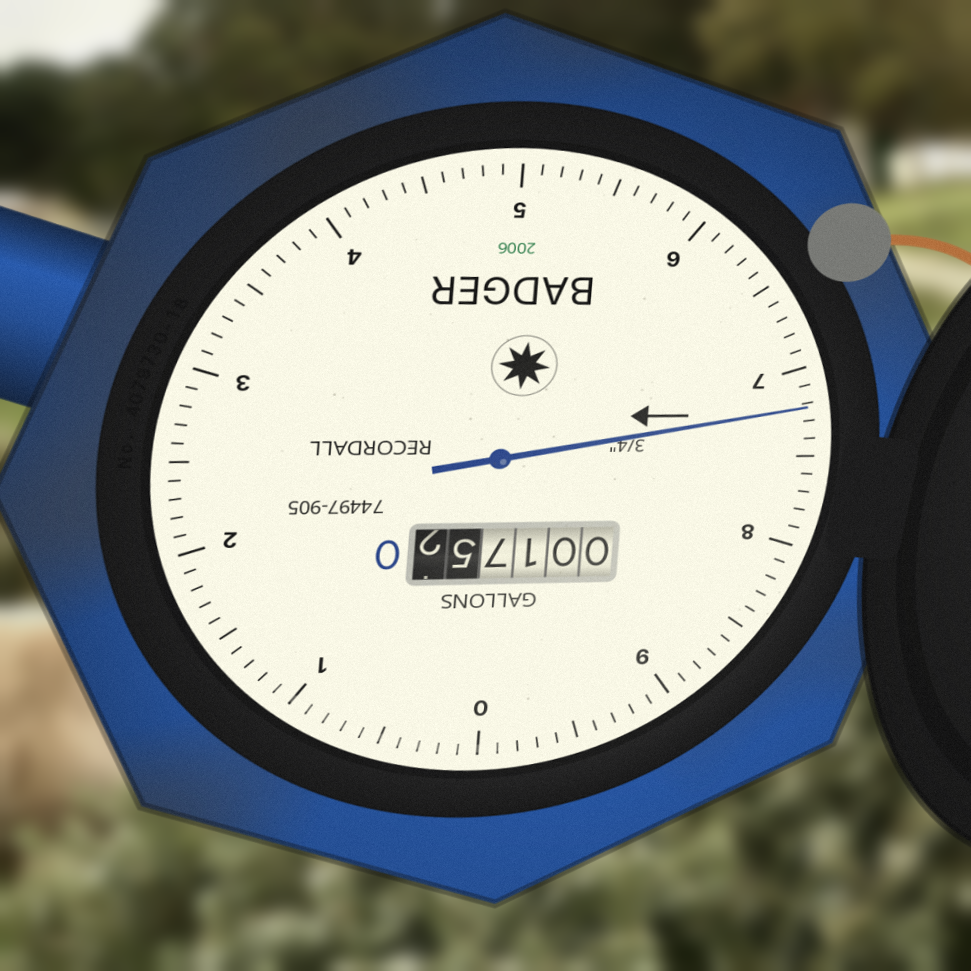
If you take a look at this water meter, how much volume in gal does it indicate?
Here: 17517.2 gal
